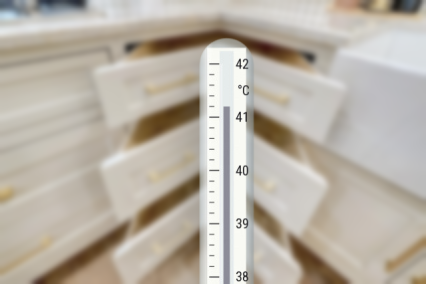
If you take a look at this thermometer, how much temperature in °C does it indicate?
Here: 41.2 °C
